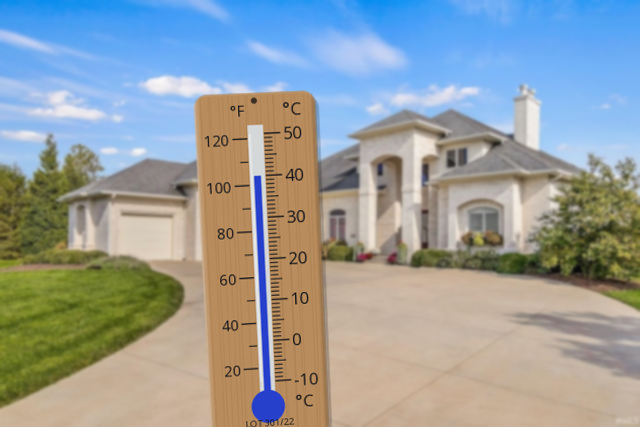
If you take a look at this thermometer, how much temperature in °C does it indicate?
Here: 40 °C
